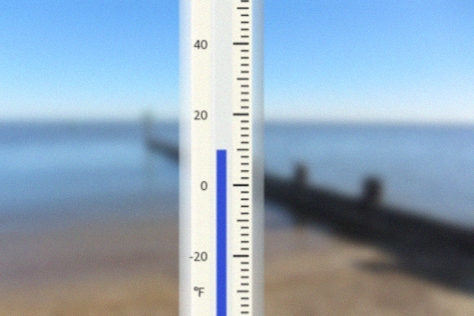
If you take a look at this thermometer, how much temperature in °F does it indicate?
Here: 10 °F
